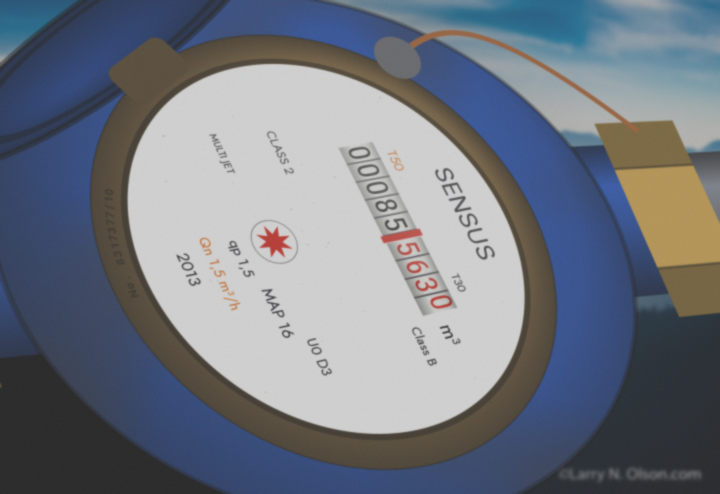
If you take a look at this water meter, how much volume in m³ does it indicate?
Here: 85.5630 m³
